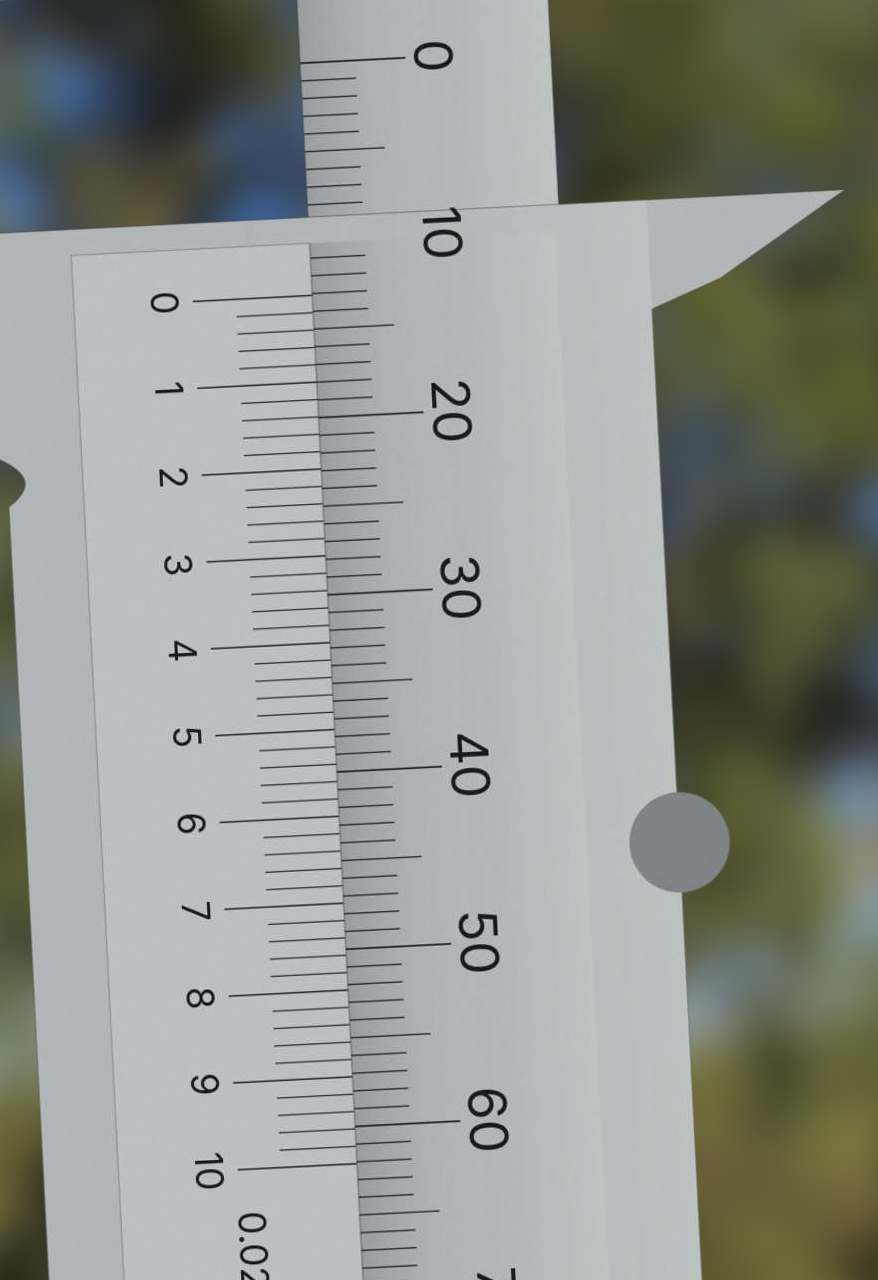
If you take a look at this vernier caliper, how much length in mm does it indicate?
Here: 13.1 mm
